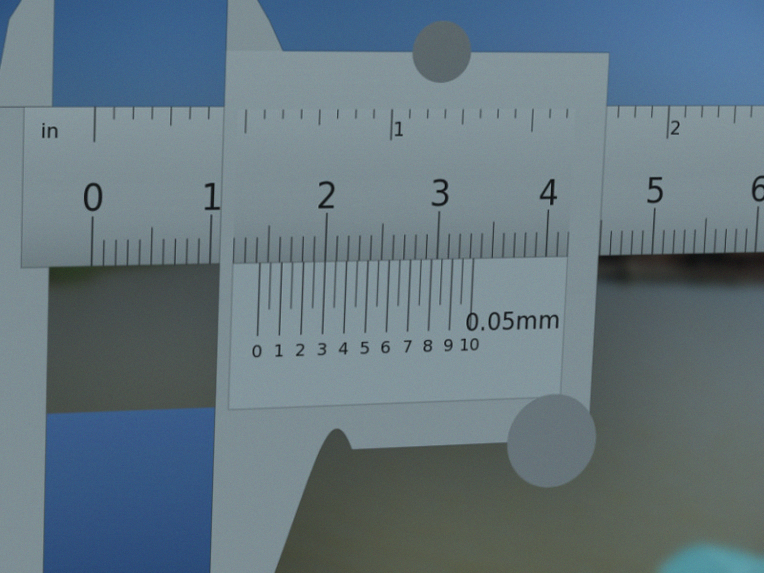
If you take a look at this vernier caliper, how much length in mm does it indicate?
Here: 14.3 mm
